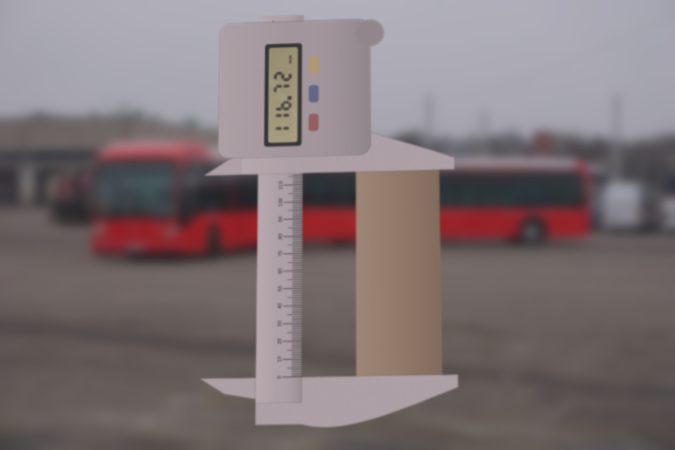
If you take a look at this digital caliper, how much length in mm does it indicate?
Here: 116.72 mm
